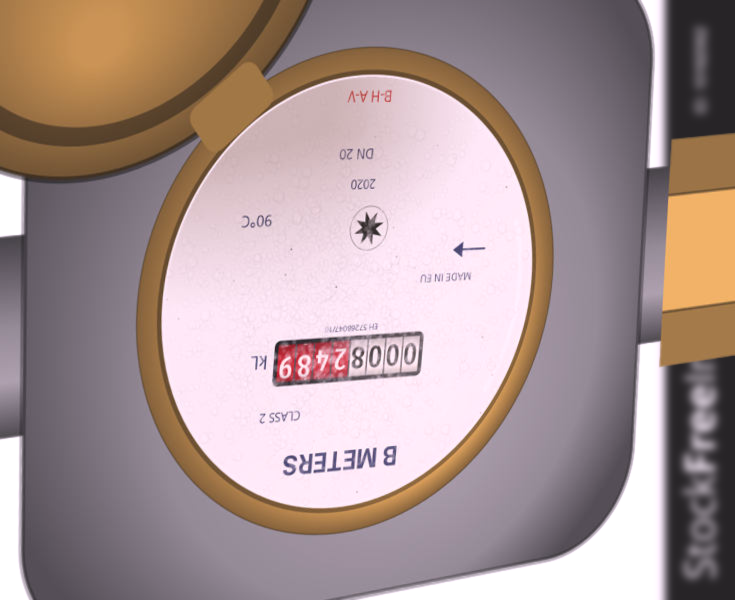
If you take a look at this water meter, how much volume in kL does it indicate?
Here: 8.2489 kL
